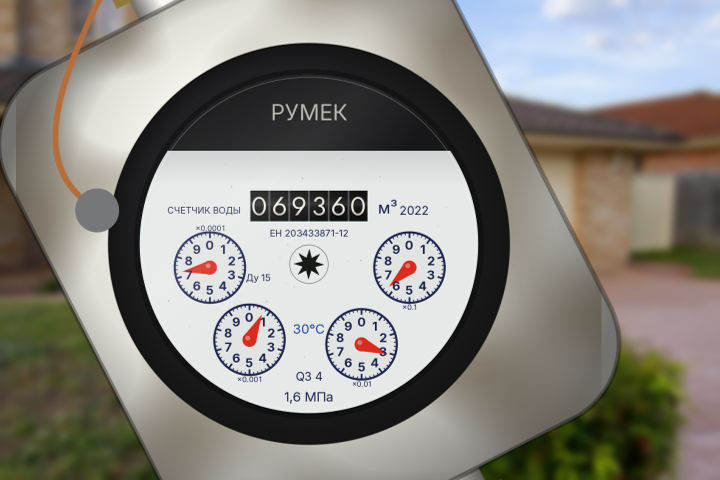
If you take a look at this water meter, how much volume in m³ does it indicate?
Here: 69360.6307 m³
